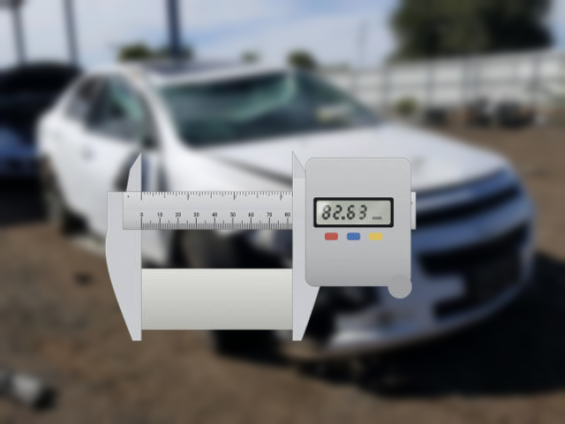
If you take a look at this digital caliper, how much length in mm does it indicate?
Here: 82.63 mm
